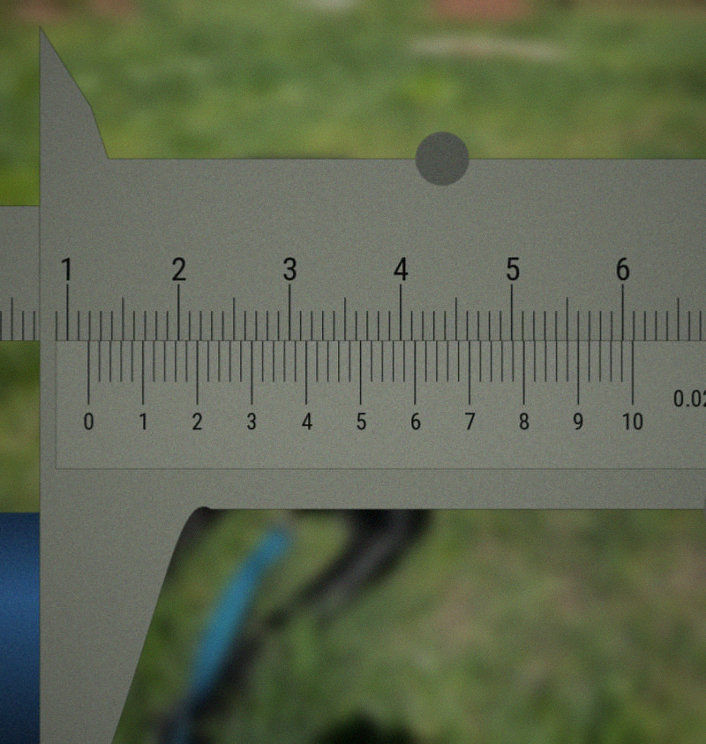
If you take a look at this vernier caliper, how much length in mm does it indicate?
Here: 11.9 mm
